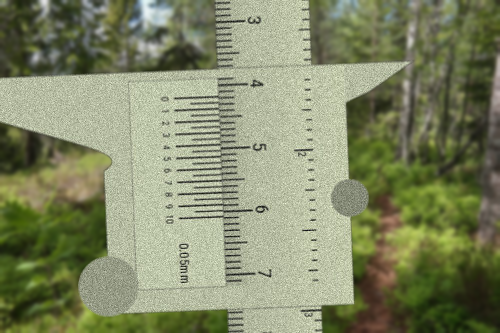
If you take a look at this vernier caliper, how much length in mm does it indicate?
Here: 41.8 mm
